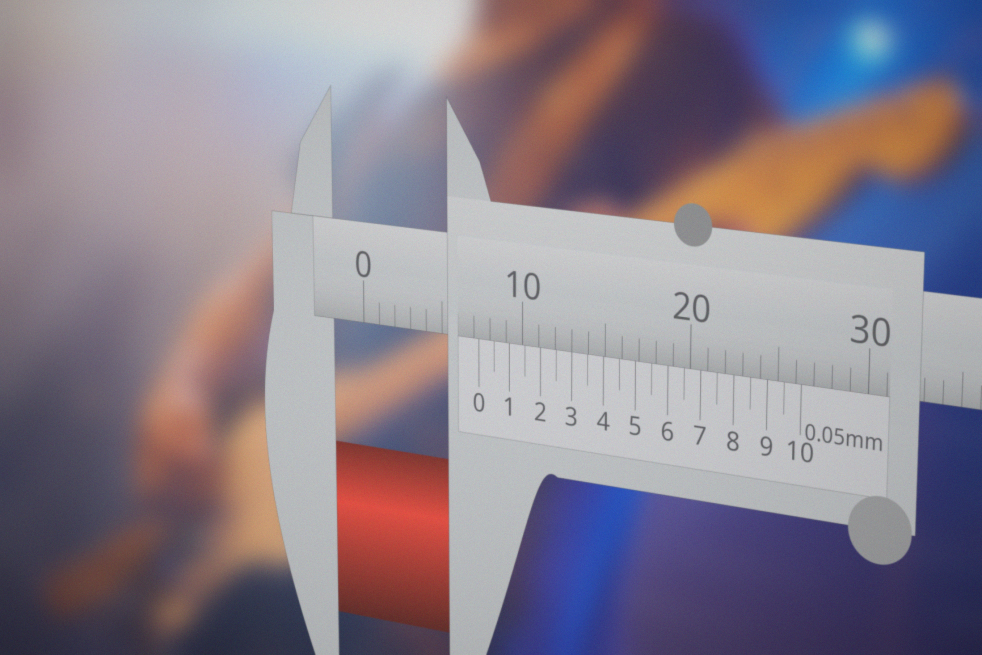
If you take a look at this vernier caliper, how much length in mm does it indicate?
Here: 7.3 mm
